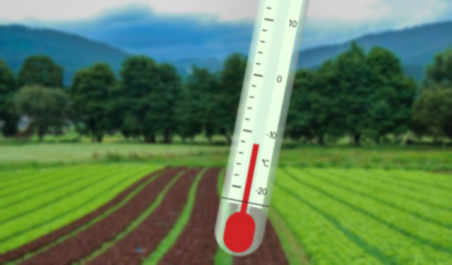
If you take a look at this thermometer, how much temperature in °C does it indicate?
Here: -12 °C
